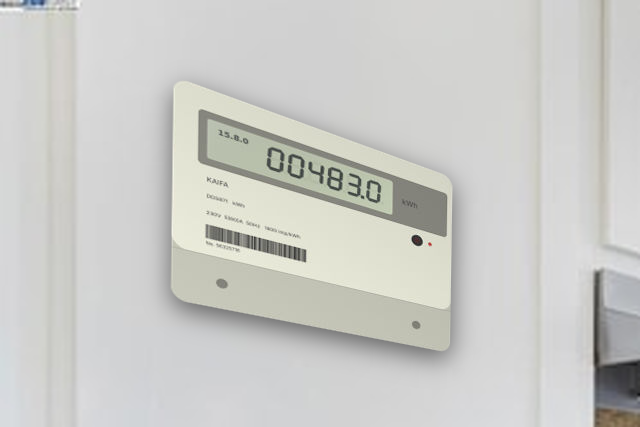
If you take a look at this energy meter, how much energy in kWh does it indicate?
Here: 483.0 kWh
